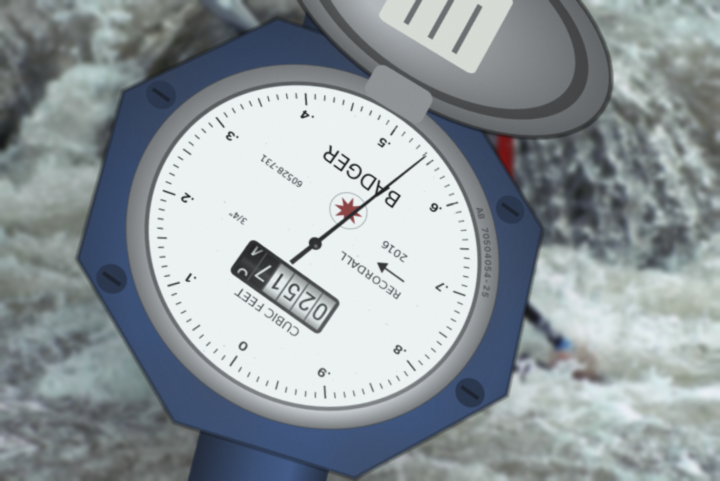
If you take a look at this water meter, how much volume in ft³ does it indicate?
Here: 25173.54 ft³
